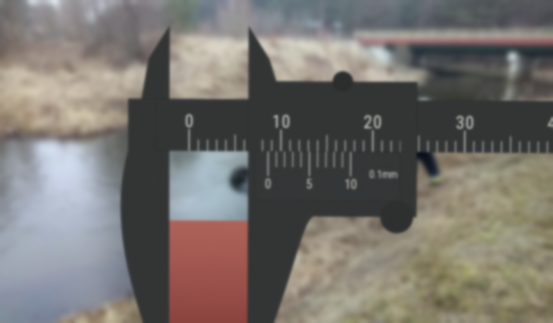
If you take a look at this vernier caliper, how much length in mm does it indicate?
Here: 8.6 mm
